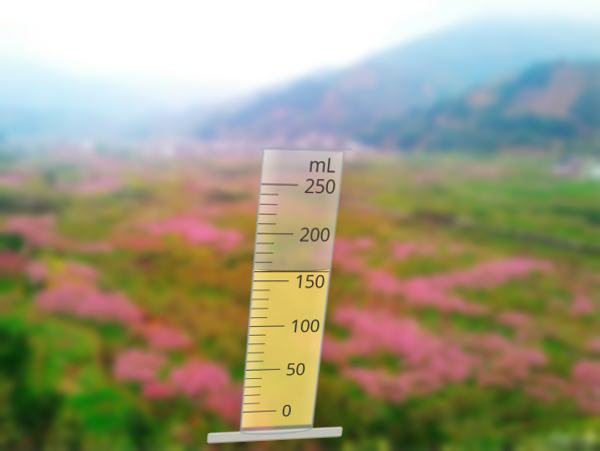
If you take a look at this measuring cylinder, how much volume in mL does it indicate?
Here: 160 mL
